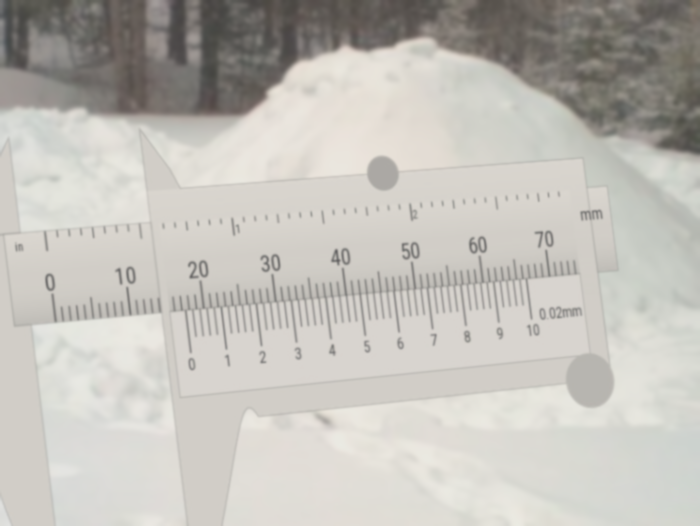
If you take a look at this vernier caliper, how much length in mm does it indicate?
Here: 17.5 mm
